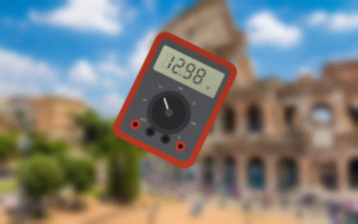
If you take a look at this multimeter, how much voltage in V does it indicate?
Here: 12.98 V
